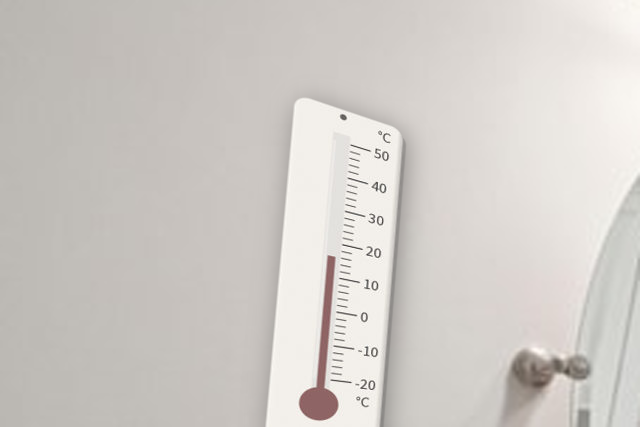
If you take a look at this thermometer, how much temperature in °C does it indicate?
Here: 16 °C
